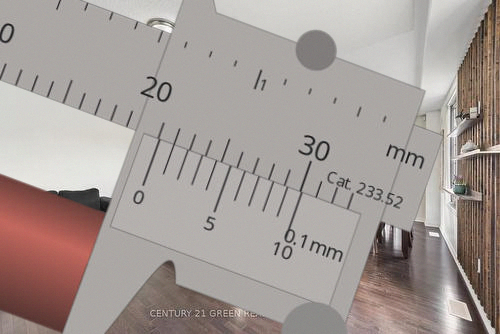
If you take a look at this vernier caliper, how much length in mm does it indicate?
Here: 21.1 mm
